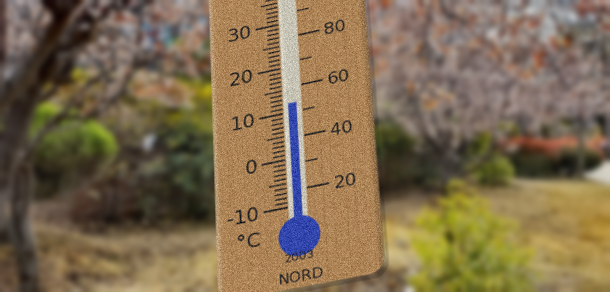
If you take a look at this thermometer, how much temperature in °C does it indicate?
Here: 12 °C
